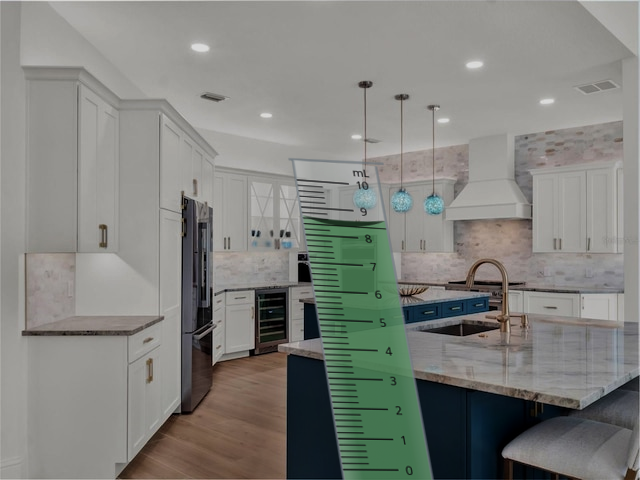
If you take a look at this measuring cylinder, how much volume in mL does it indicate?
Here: 8.4 mL
